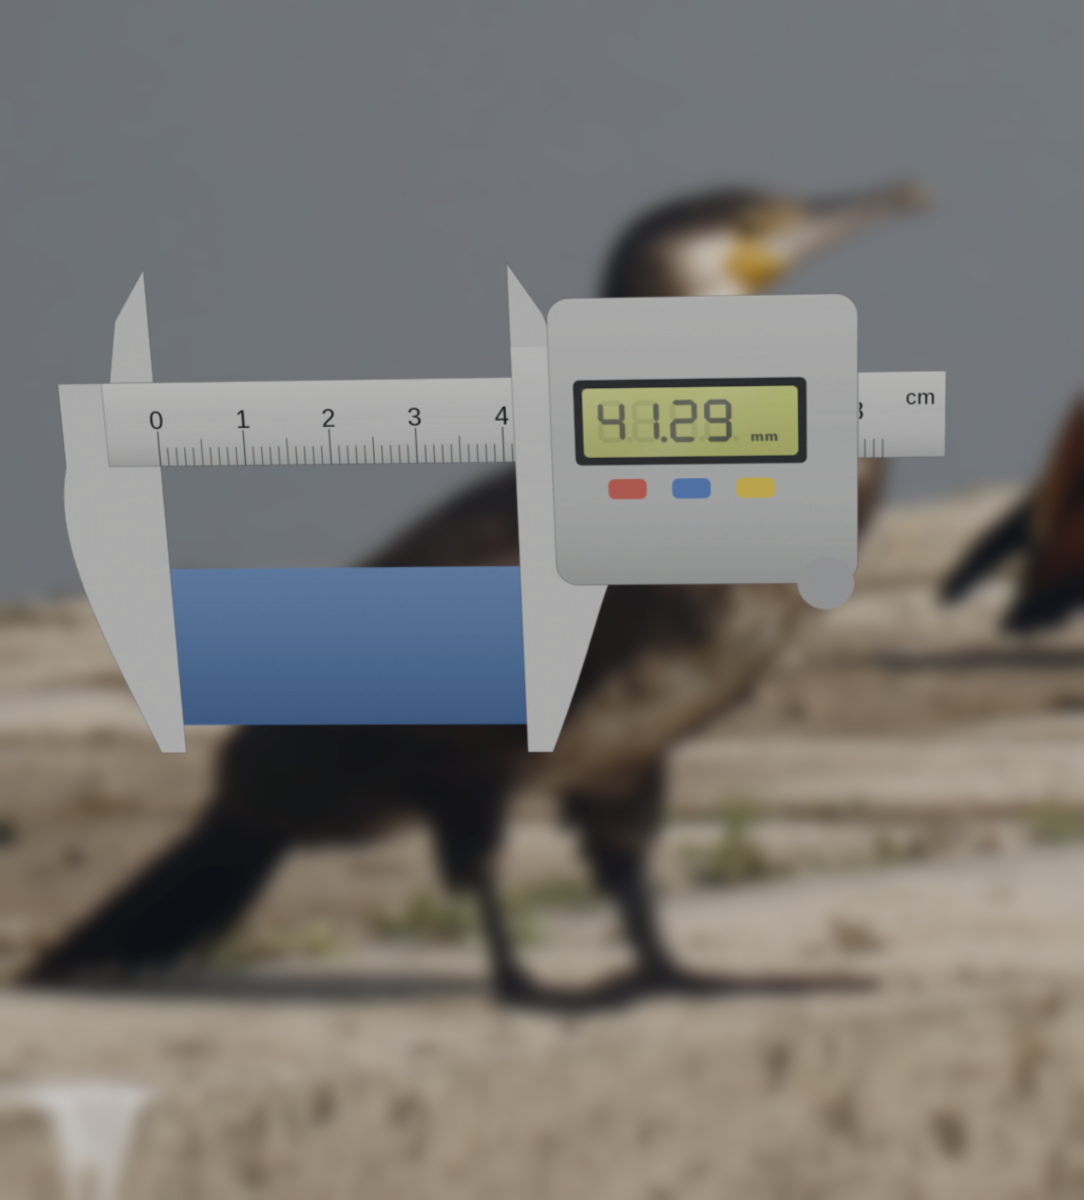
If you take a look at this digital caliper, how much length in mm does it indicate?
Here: 41.29 mm
